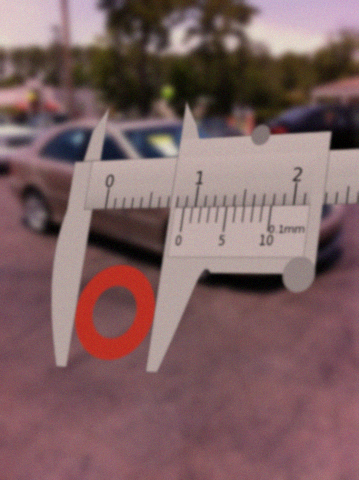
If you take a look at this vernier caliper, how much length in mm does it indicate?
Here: 8.8 mm
